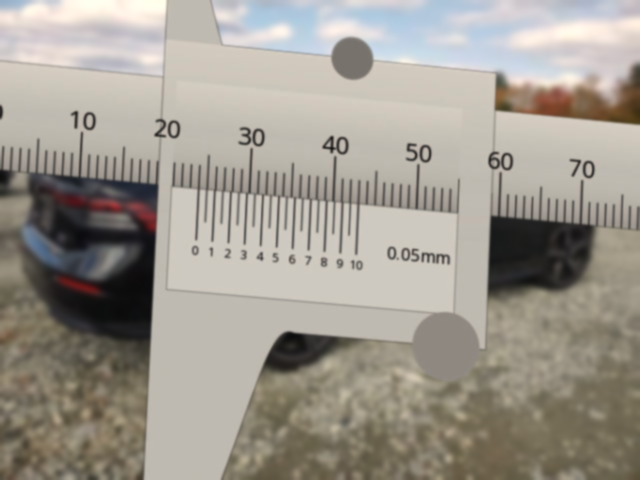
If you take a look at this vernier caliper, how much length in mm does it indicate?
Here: 24.0 mm
